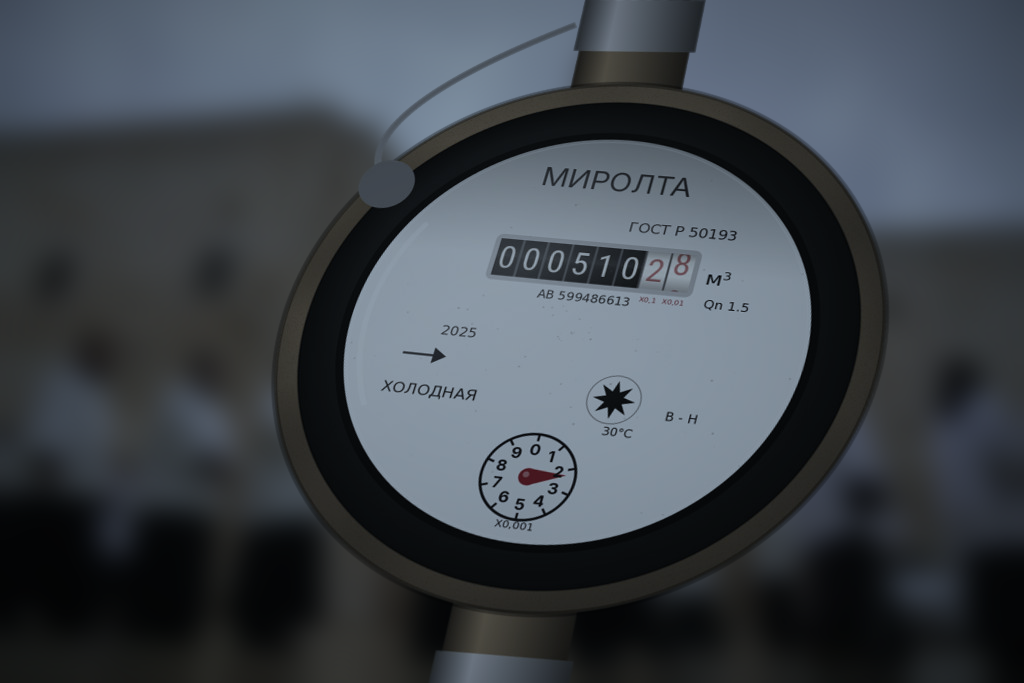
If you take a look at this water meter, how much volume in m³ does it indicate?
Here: 510.282 m³
